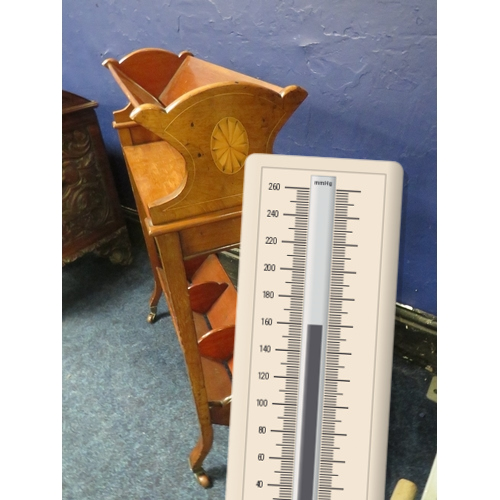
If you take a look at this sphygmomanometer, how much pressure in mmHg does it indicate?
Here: 160 mmHg
